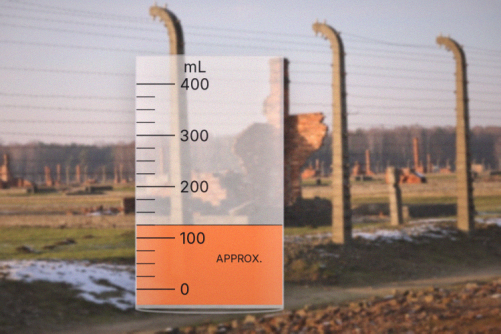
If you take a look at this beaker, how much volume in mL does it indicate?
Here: 125 mL
